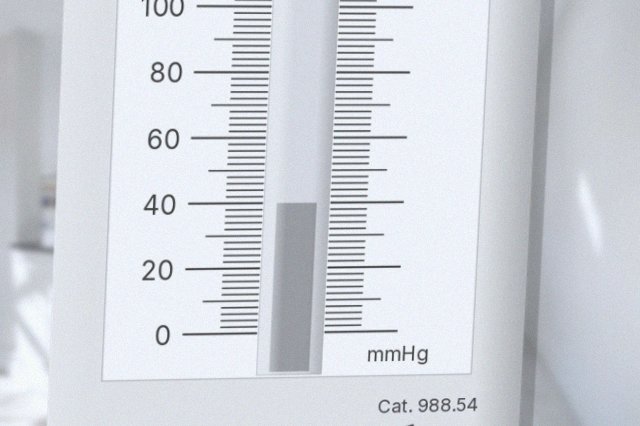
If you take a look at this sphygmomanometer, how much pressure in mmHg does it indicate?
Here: 40 mmHg
